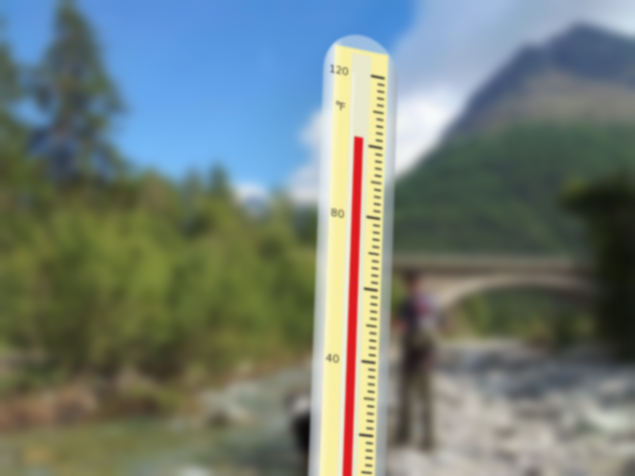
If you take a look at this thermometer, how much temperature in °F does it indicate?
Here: 102 °F
